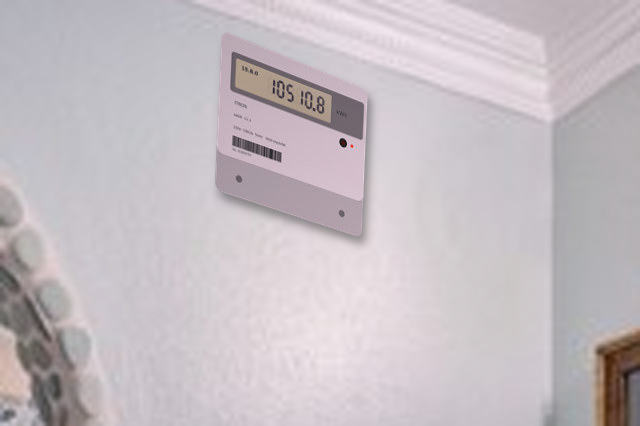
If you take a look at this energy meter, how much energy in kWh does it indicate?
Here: 10510.8 kWh
